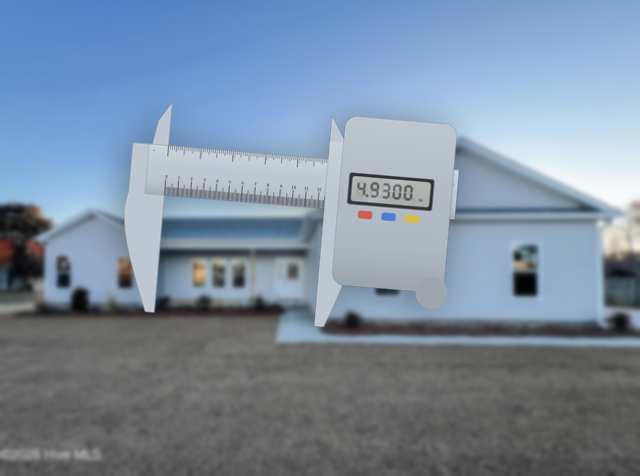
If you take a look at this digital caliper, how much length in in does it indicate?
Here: 4.9300 in
